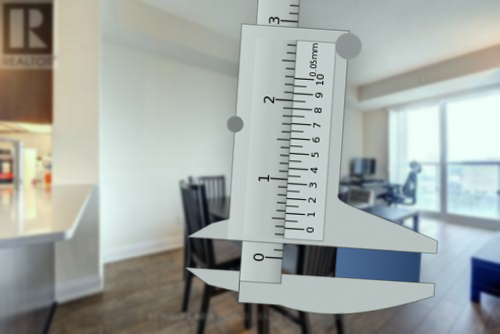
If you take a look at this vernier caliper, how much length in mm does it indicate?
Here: 3.8 mm
